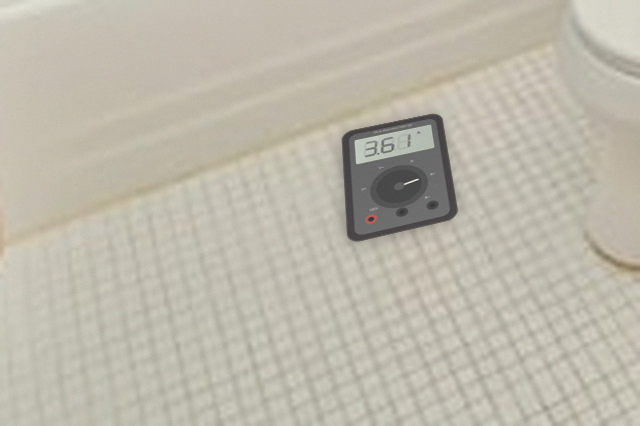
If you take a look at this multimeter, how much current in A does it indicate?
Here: 3.61 A
